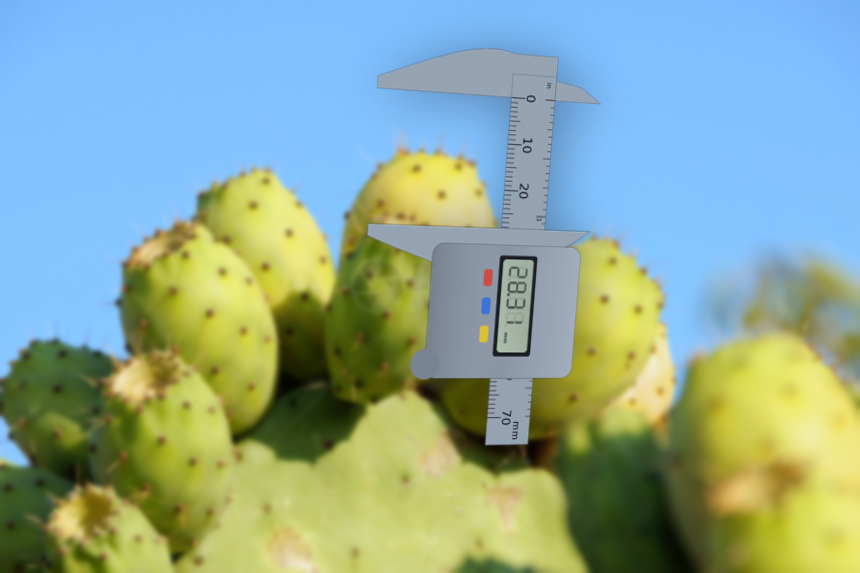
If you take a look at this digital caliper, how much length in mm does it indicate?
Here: 28.31 mm
